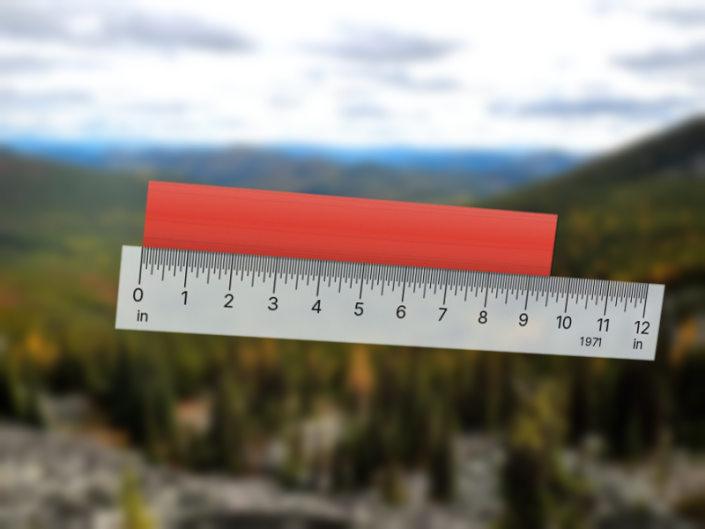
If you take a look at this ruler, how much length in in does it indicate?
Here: 9.5 in
